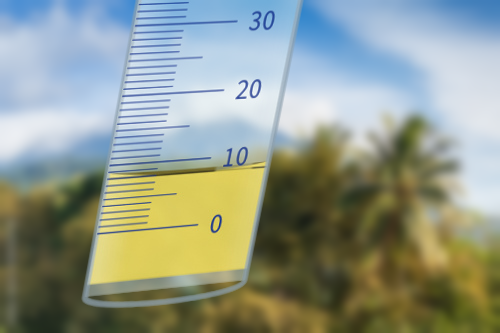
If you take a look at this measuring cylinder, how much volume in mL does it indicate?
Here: 8 mL
